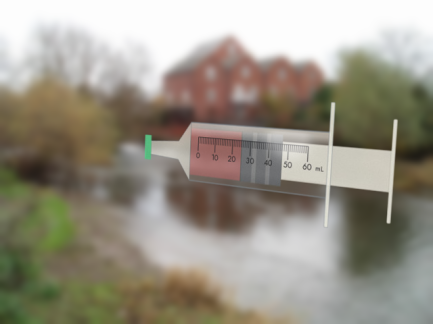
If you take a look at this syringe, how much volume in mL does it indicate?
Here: 25 mL
